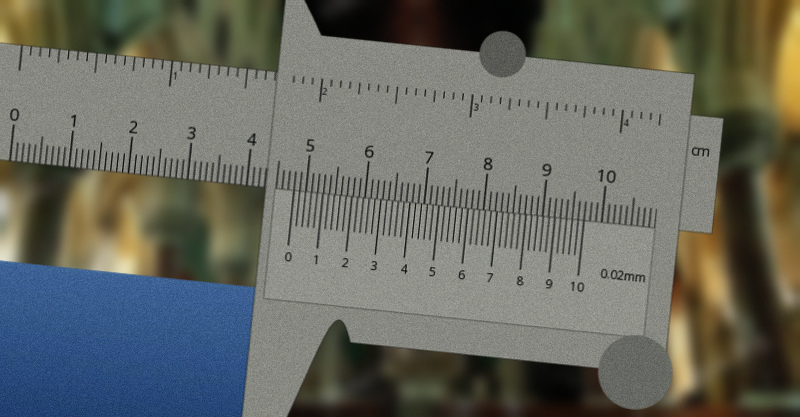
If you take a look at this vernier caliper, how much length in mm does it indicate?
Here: 48.0 mm
